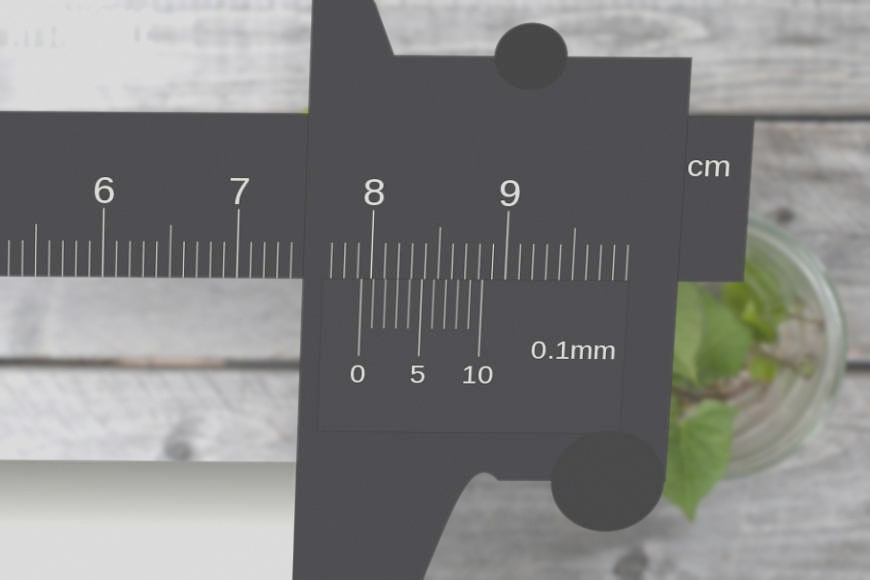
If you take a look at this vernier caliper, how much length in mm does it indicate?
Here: 79.3 mm
